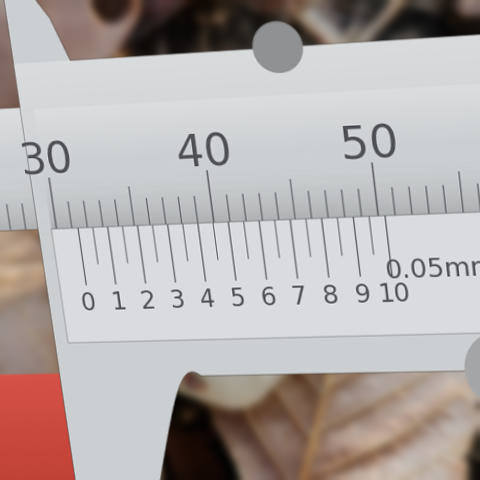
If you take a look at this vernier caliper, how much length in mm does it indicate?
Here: 31.4 mm
